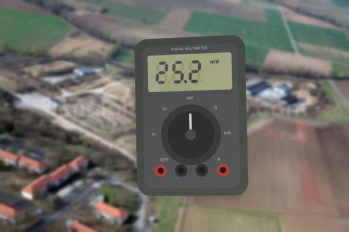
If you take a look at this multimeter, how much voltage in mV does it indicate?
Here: 25.2 mV
